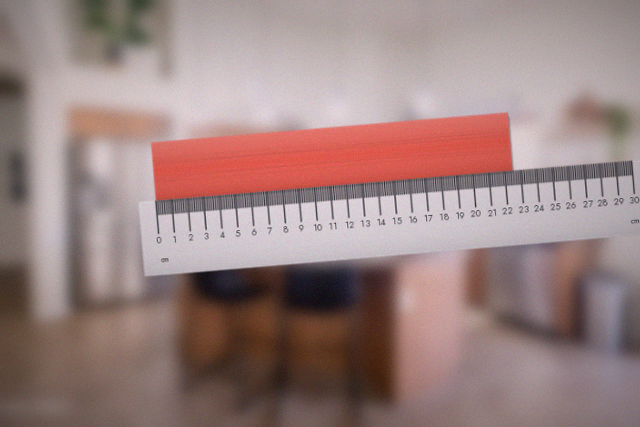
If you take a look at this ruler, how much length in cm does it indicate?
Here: 22.5 cm
